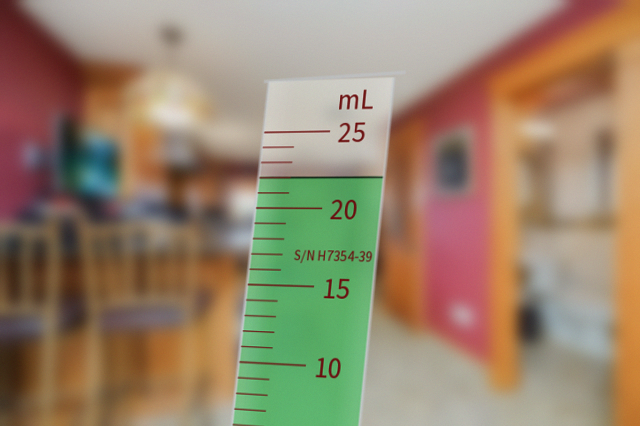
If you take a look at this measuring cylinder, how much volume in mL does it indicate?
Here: 22 mL
